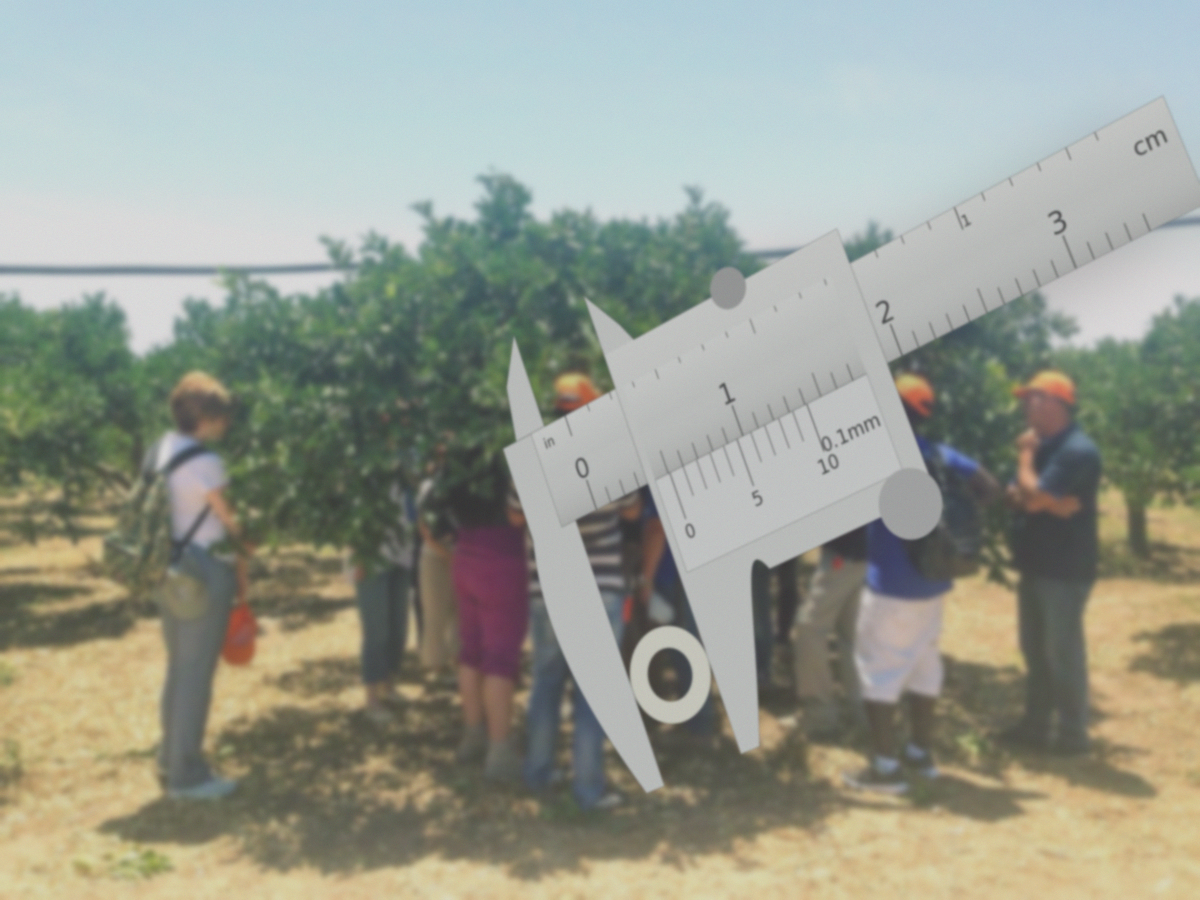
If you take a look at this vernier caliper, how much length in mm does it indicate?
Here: 5.1 mm
